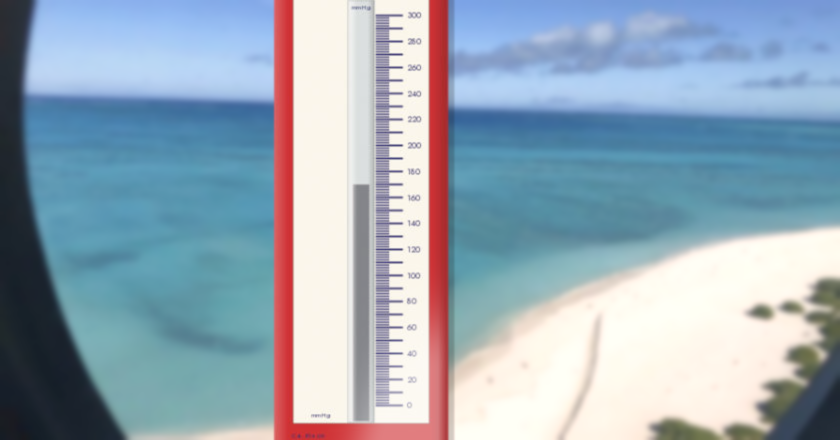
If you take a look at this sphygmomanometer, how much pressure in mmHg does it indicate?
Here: 170 mmHg
